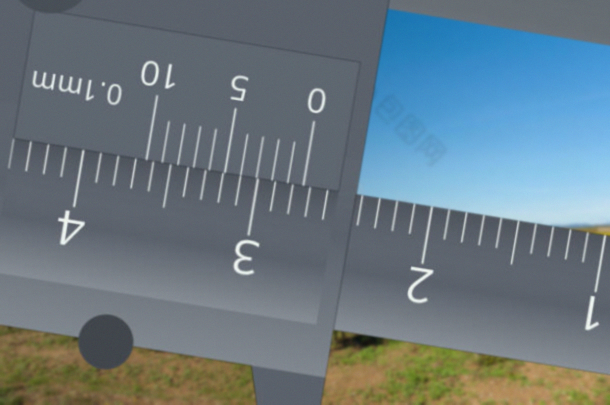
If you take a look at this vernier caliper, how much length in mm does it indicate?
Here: 27.4 mm
